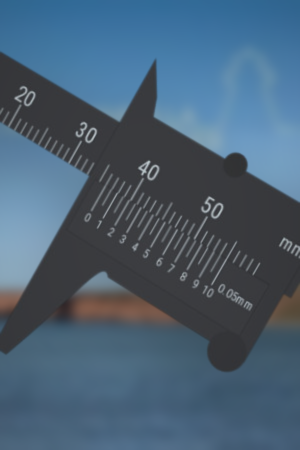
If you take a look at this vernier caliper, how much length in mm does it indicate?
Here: 36.0 mm
